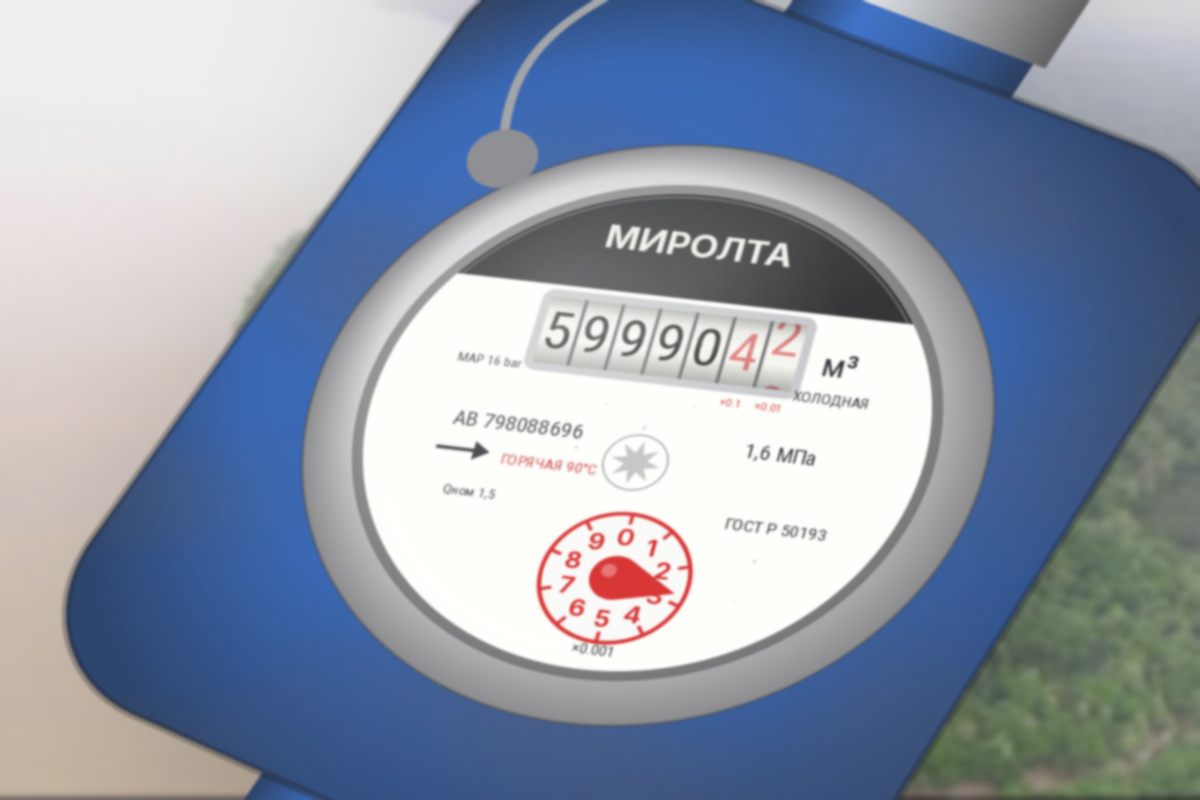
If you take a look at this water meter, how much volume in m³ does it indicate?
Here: 59990.422 m³
